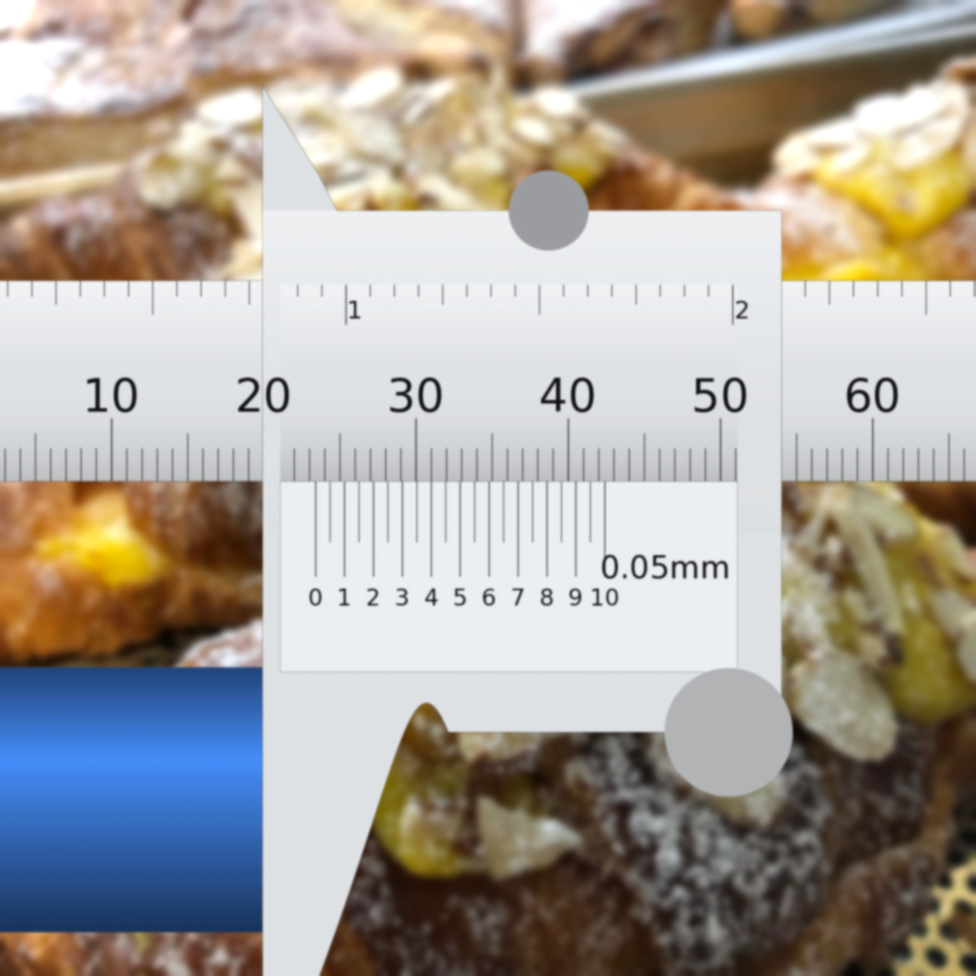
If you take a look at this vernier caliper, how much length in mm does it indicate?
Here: 23.4 mm
